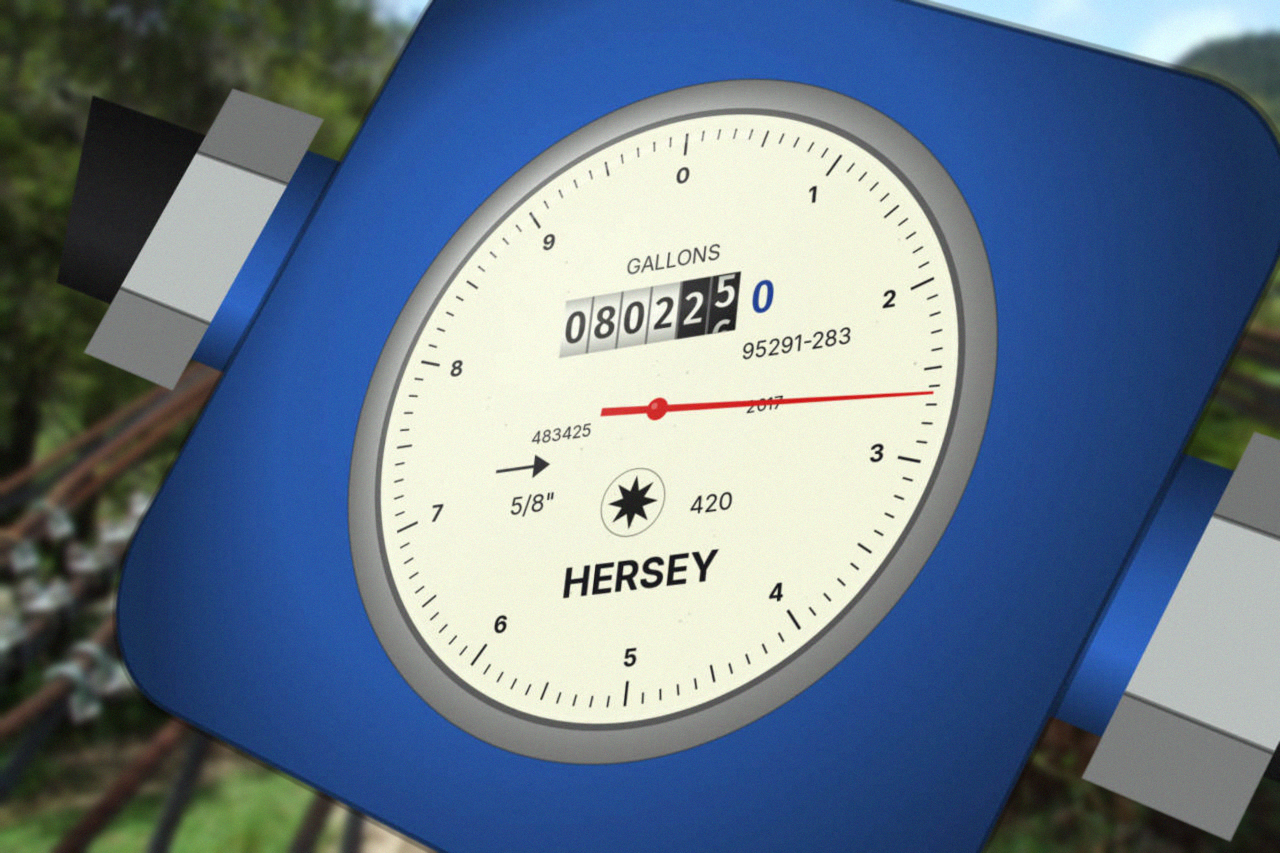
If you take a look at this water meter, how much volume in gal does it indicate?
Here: 802252.6 gal
